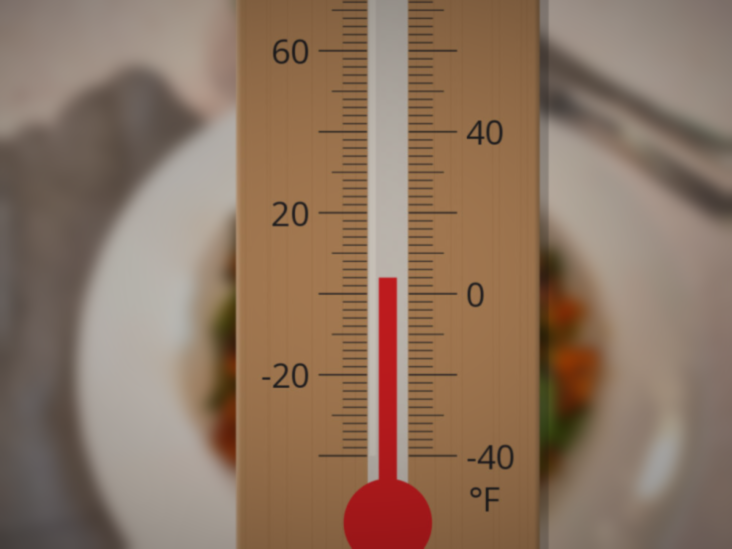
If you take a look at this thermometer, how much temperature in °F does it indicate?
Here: 4 °F
